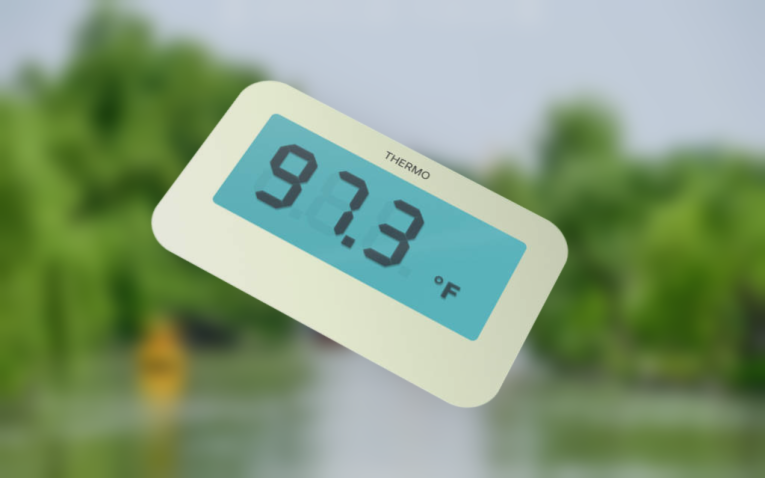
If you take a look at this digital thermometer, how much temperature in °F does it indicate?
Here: 97.3 °F
